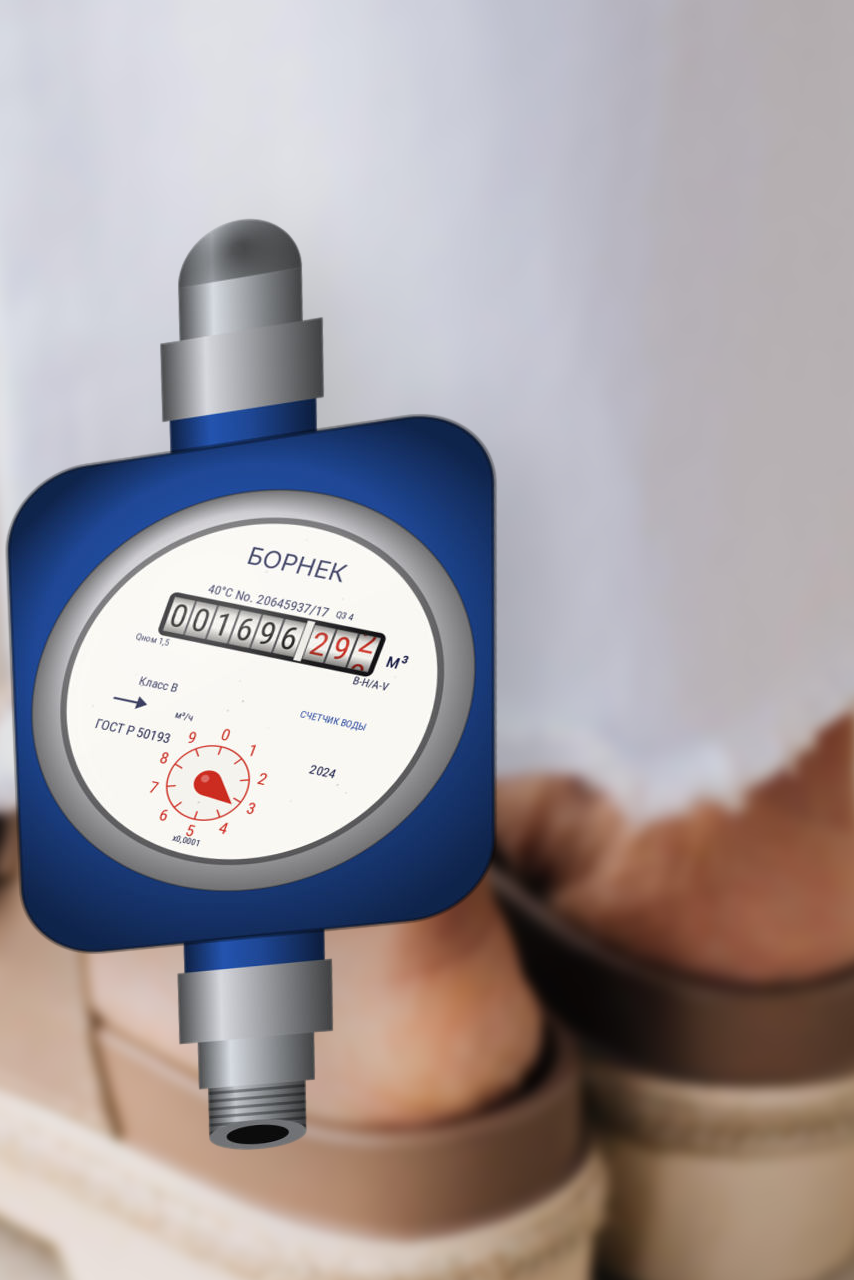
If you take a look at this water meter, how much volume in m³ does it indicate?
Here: 1696.2923 m³
